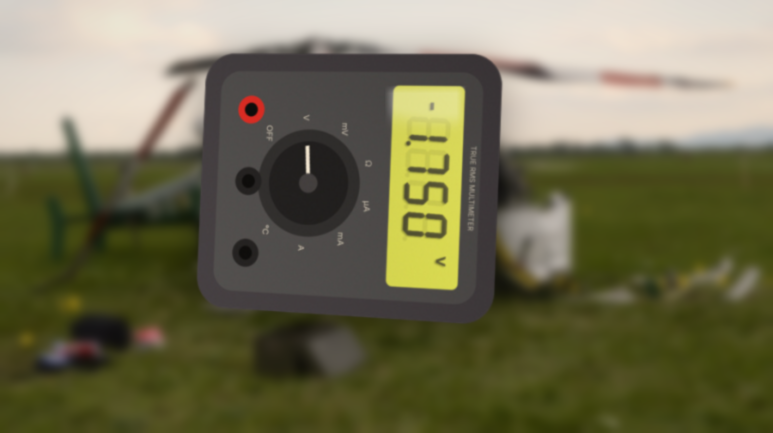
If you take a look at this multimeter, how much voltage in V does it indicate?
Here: -1.750 V
